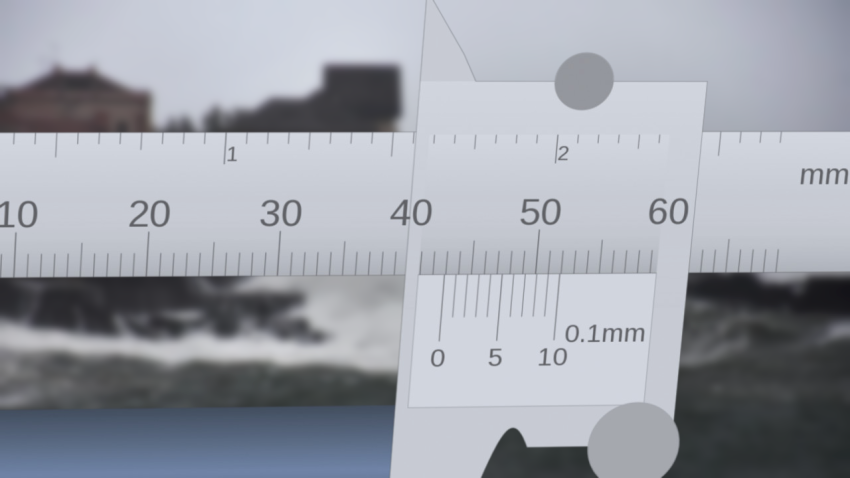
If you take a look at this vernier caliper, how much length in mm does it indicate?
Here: 42.9 mm
